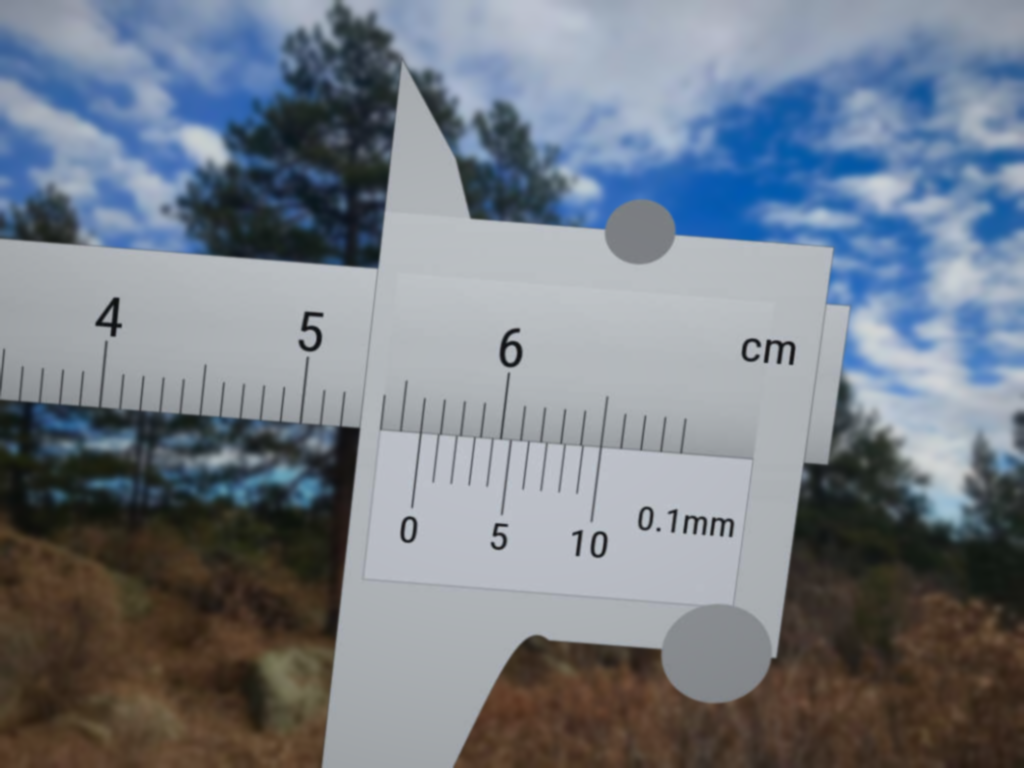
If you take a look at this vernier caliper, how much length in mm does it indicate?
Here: 56.0 mm
